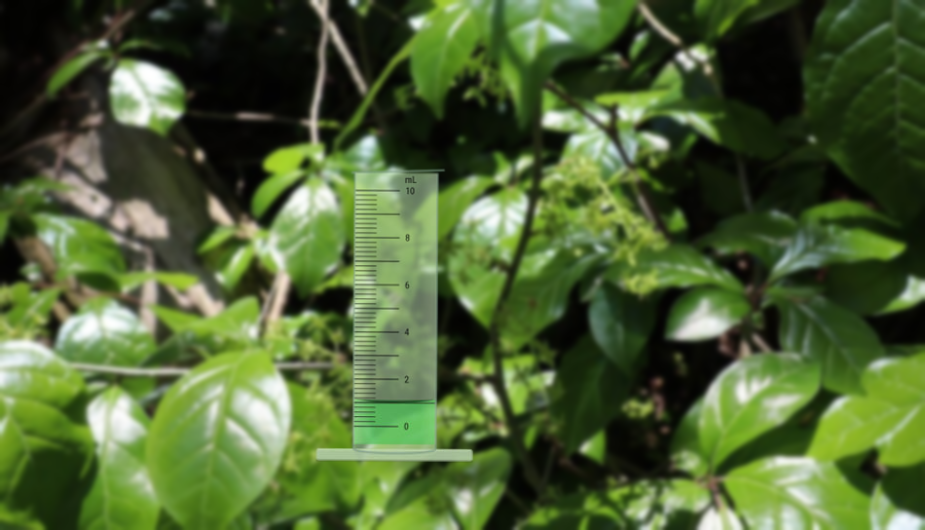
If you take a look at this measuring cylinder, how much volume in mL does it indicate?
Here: 1 mL
